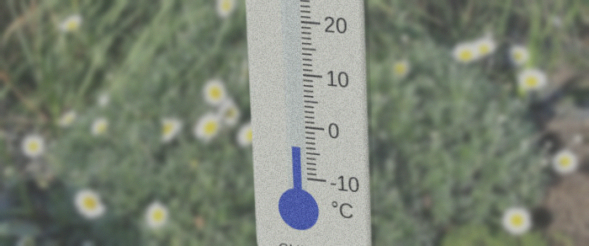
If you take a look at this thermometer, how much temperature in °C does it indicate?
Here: -4 °C
